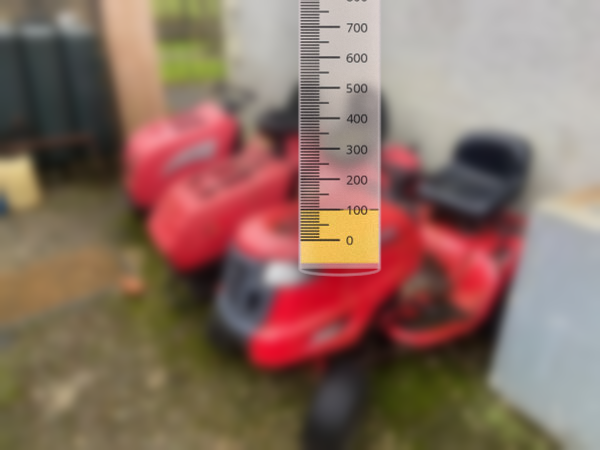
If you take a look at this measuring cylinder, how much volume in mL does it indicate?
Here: 100 mL
